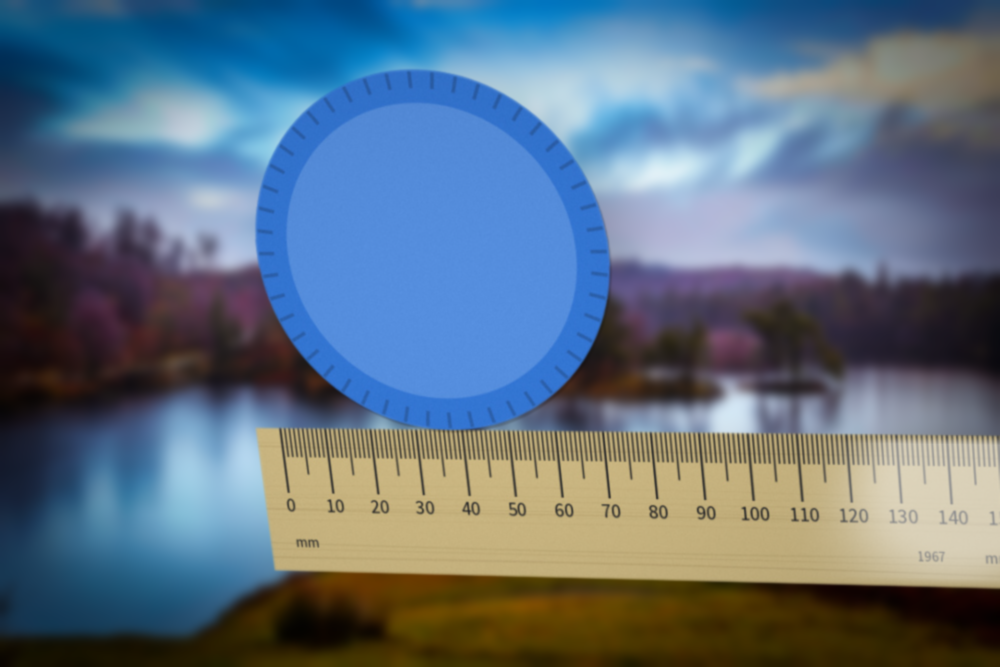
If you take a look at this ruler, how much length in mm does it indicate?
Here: 75 mm
